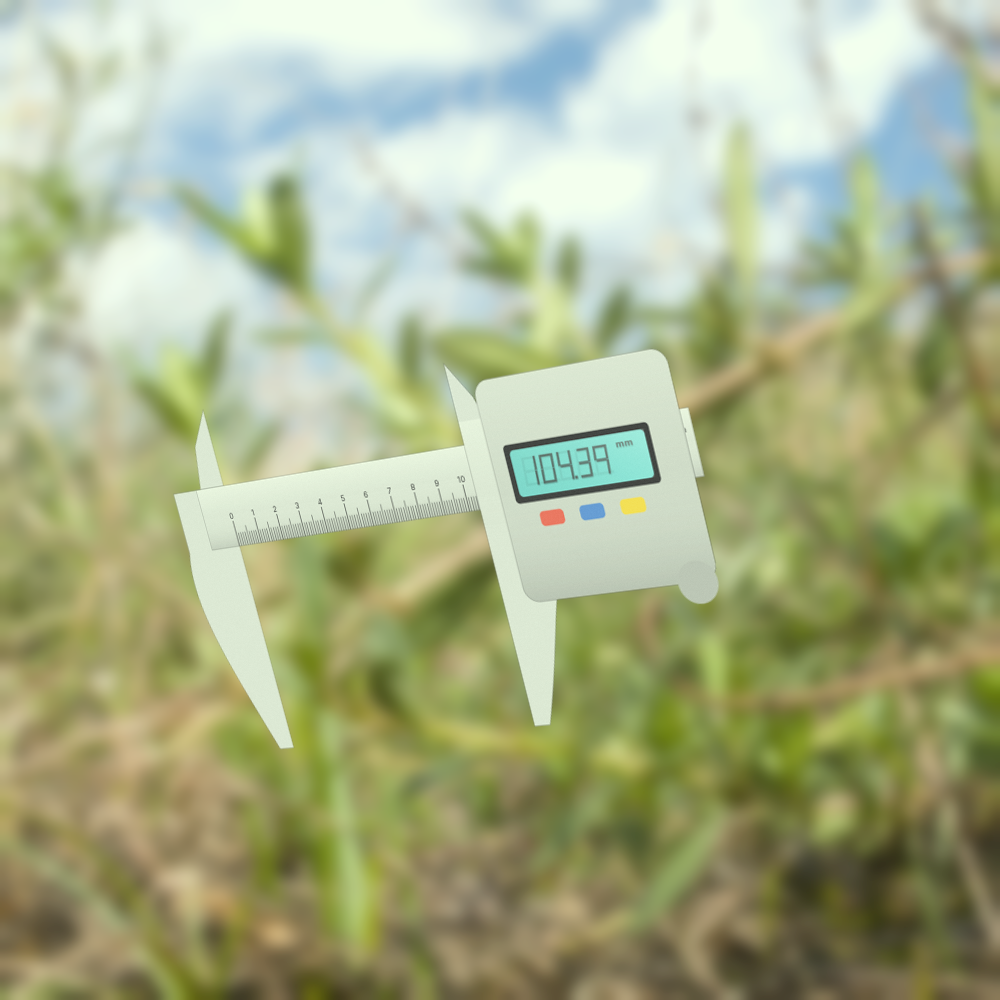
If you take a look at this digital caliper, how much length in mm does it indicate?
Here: 104.39 mm
